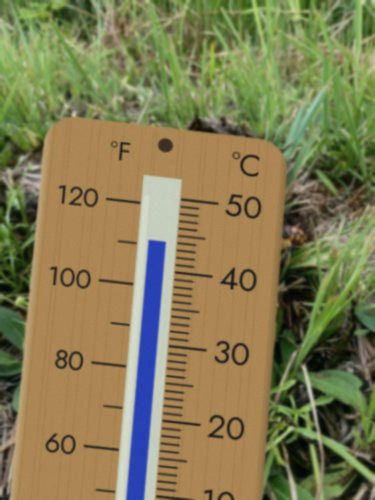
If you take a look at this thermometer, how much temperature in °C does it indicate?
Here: 44 °C
